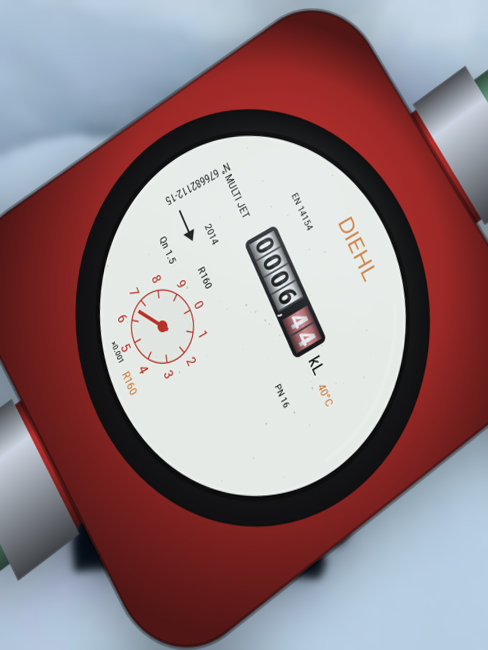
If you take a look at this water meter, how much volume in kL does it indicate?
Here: 6.446 kL
